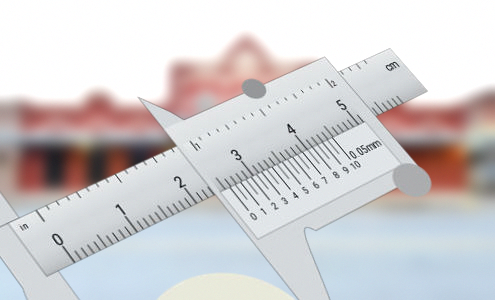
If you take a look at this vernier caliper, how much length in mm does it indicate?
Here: 25.8 mm
